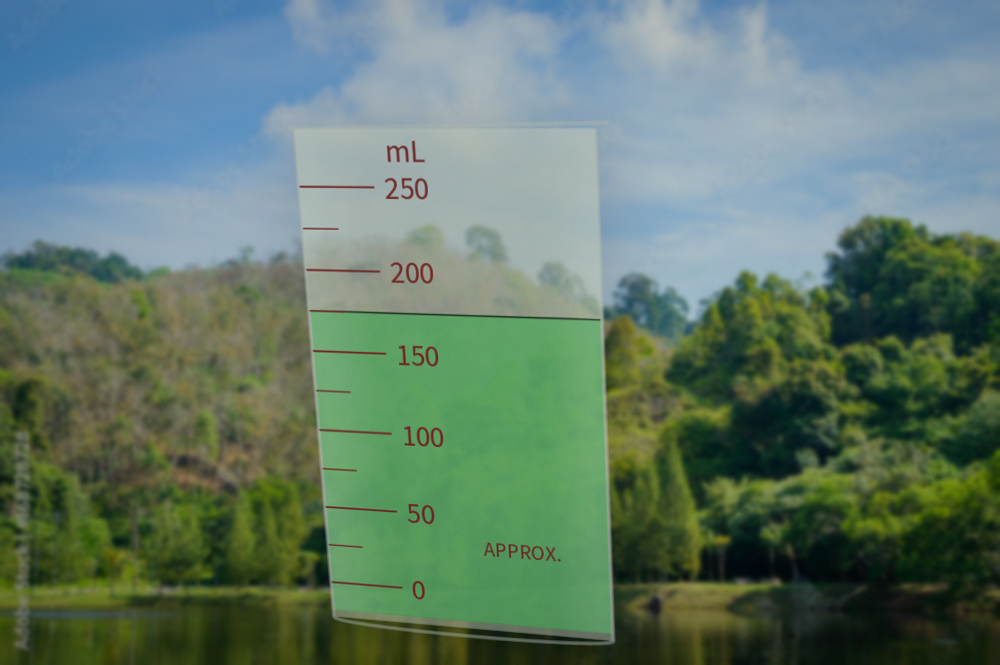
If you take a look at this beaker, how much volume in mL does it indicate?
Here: 175 mL
